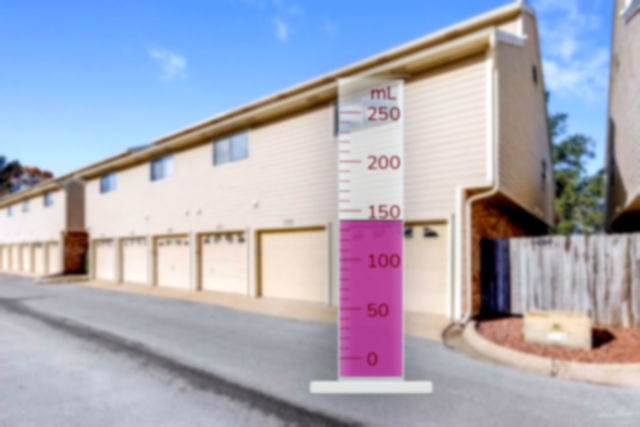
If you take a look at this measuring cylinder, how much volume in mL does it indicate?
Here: 140 mL
